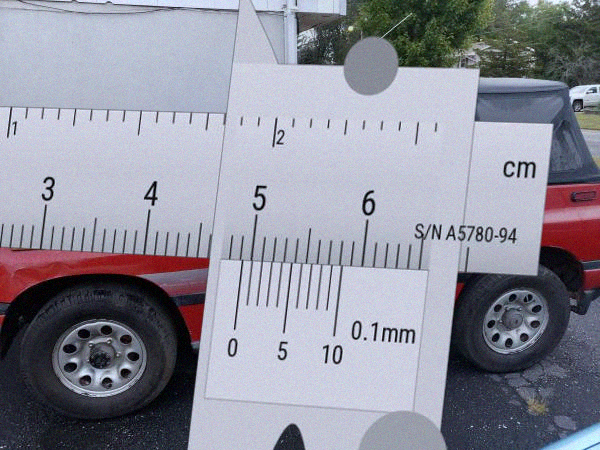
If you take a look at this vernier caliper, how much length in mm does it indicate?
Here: 49.2 mm
